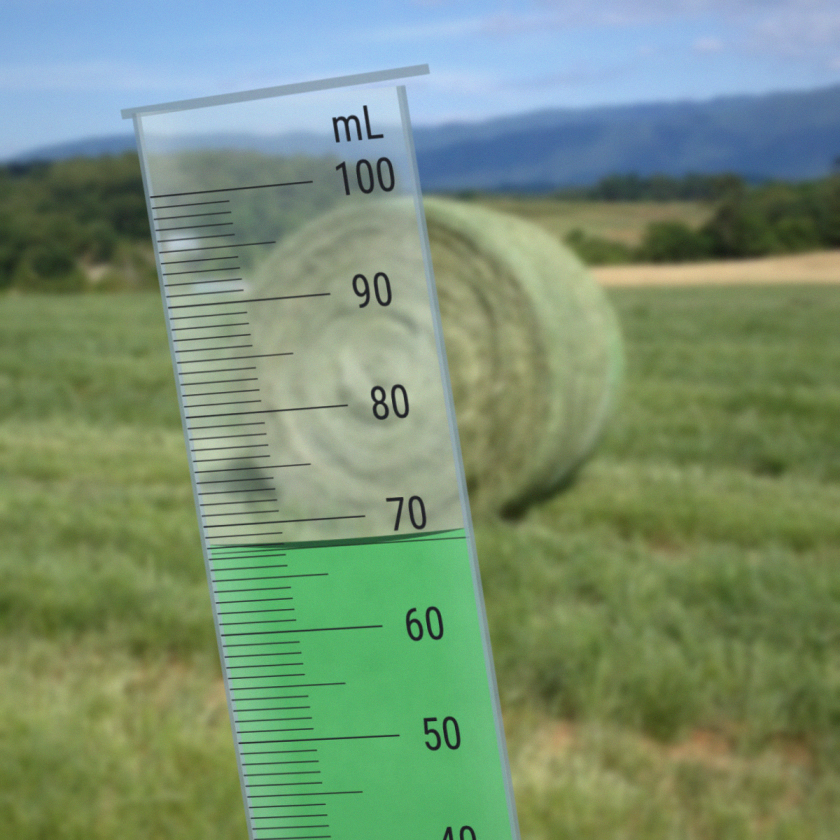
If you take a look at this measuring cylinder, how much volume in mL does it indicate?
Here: 67.5 mL
